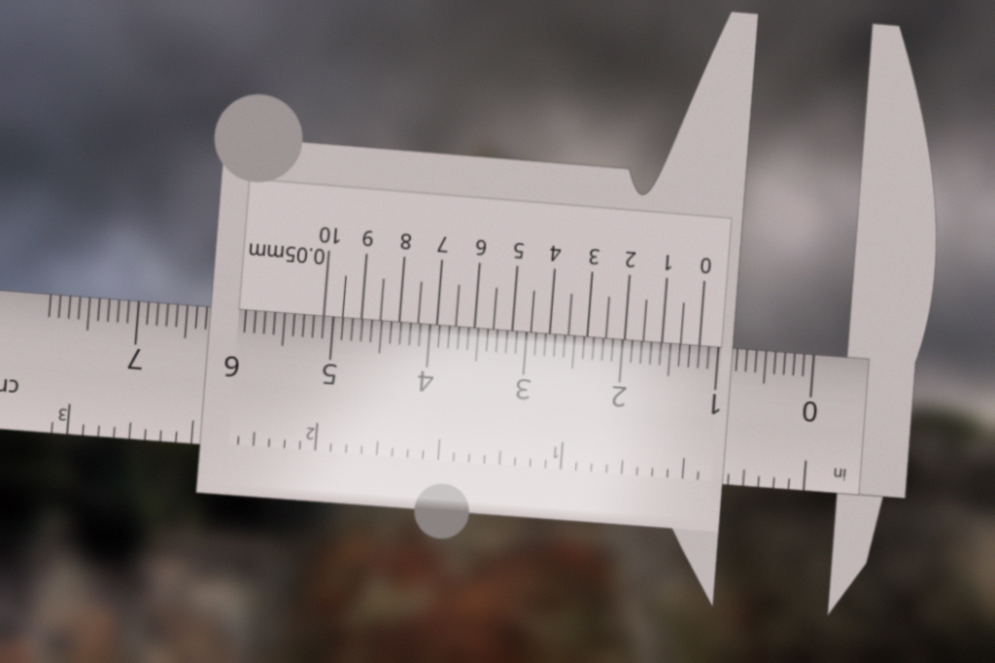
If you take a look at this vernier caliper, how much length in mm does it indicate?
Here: 12.0 mm
